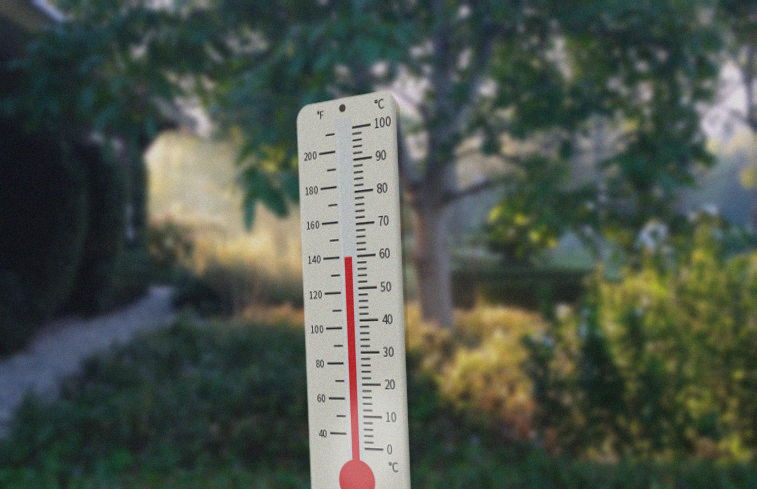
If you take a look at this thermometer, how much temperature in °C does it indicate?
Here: 60 °C
